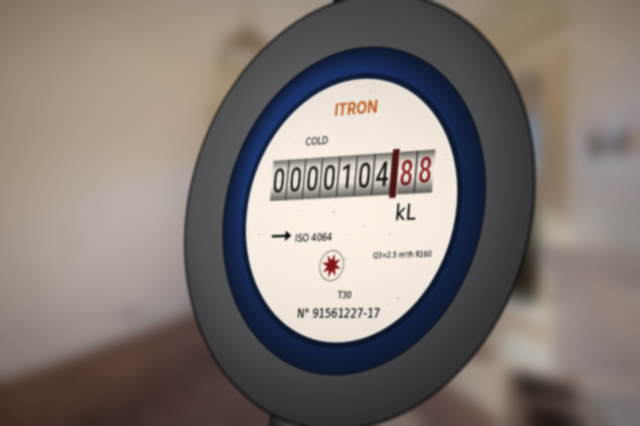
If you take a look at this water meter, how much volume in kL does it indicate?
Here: 104.88 kL
